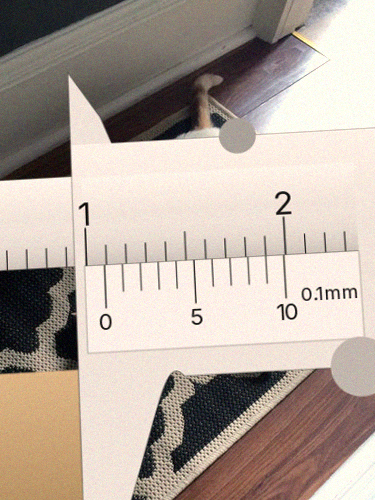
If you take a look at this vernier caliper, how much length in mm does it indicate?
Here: 10.9 mm
